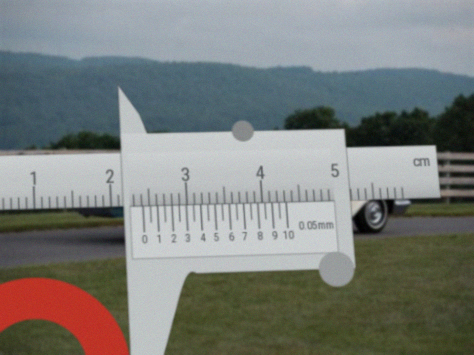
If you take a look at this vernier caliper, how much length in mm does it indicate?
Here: 24.2 mm
